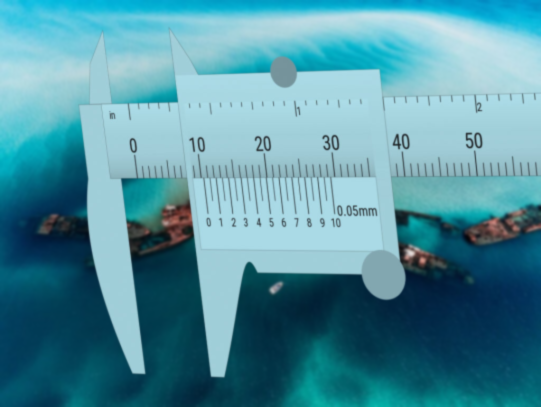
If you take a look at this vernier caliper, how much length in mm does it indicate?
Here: 10.4 mm
